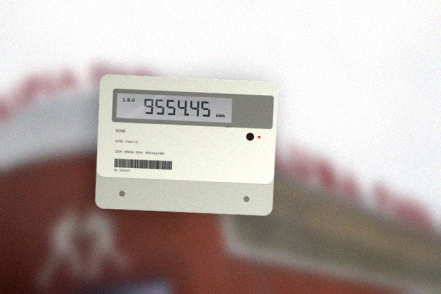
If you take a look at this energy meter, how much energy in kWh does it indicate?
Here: 9554.45 kWh
